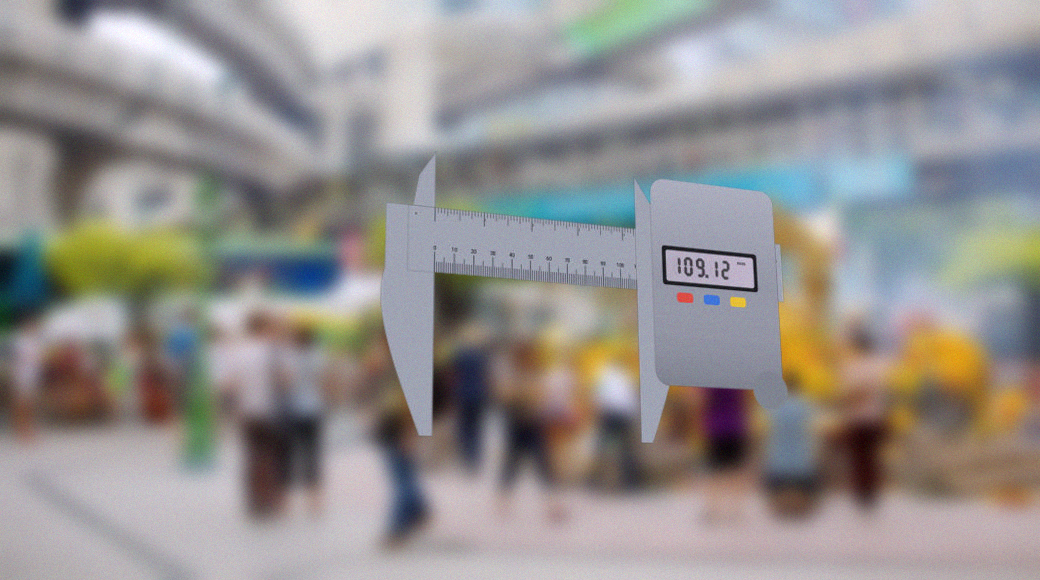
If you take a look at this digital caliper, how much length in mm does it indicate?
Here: 109.12 mm
